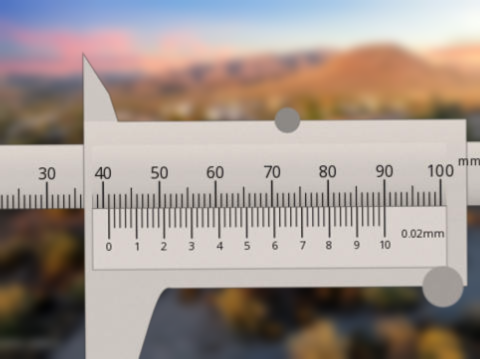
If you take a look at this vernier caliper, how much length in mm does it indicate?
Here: 41.0 mm
